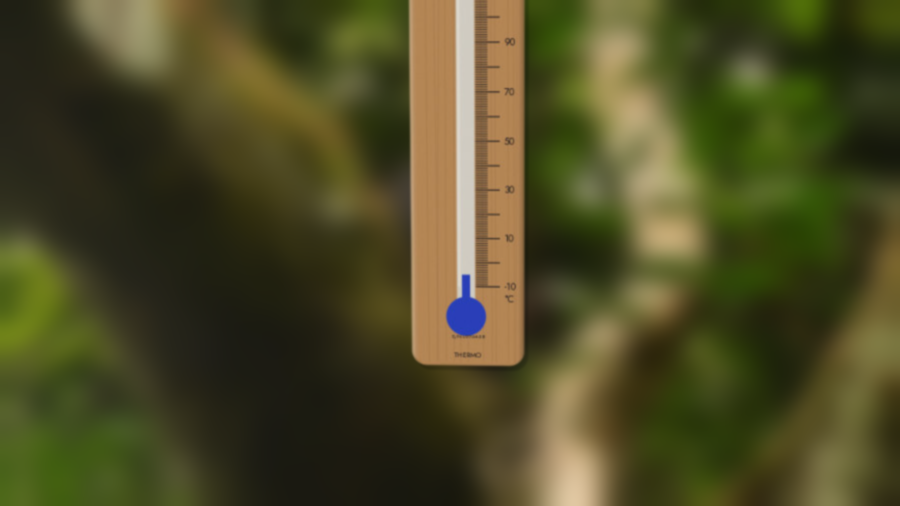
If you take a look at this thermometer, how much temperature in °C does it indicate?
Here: -5 °C
